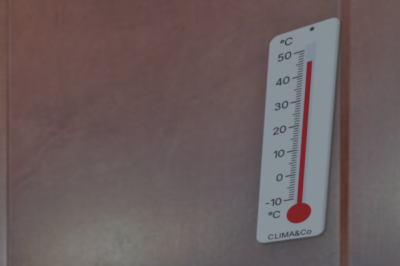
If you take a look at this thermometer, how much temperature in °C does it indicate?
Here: 45 °C
